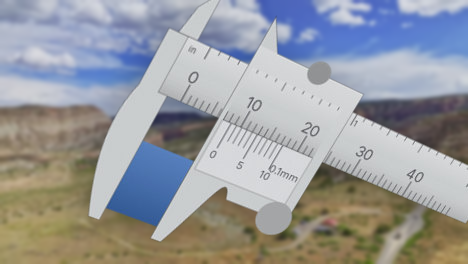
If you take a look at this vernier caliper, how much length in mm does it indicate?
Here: 8.4 mm
